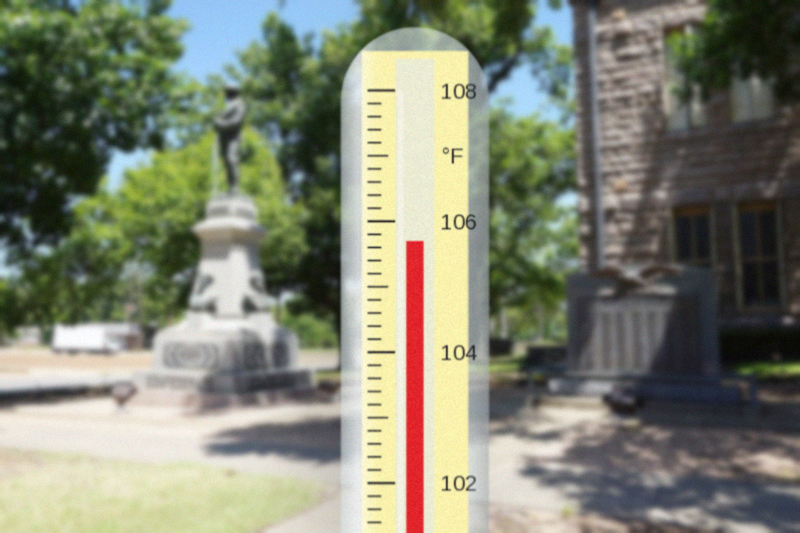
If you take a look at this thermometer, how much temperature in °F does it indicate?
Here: 105.7 °F
